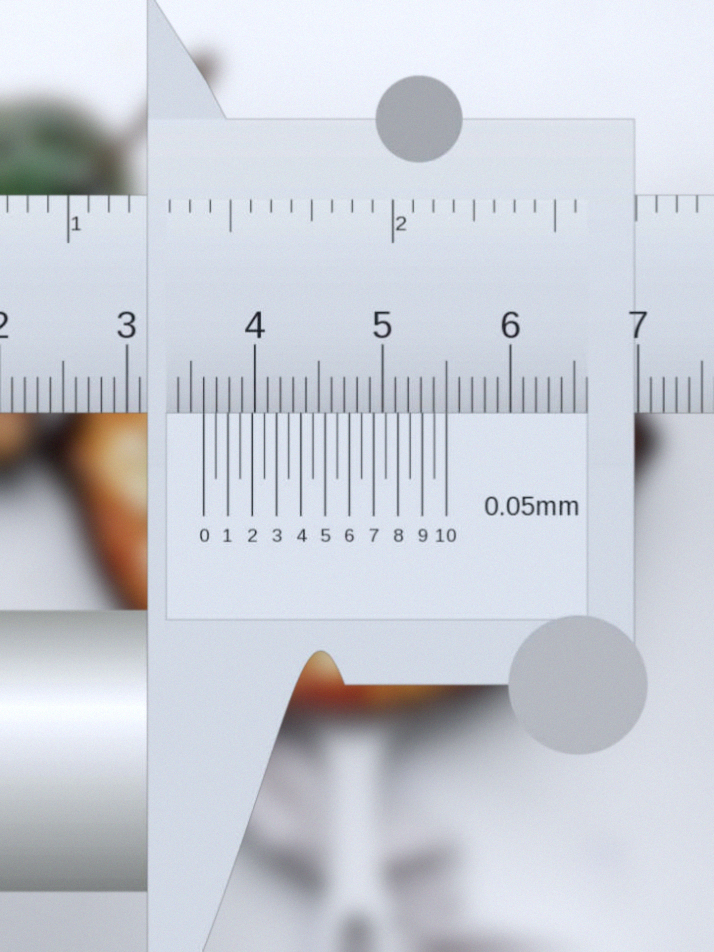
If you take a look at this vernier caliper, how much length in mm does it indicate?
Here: 36.0 mm
